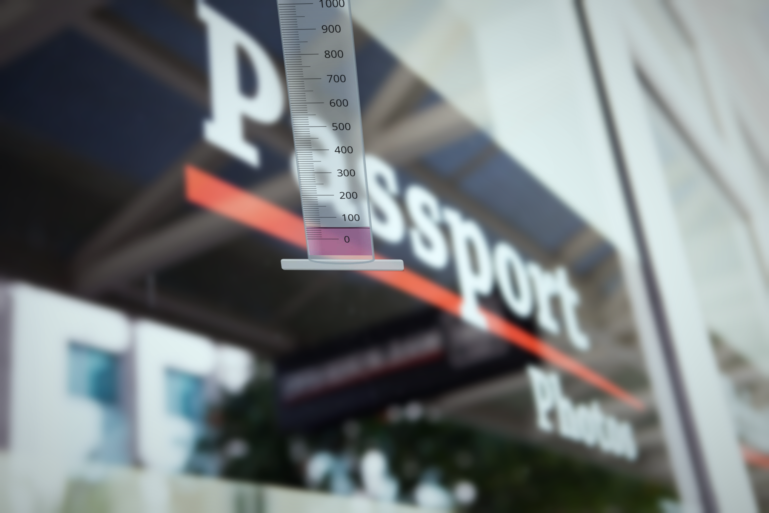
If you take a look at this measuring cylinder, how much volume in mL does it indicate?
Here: 50 mL
